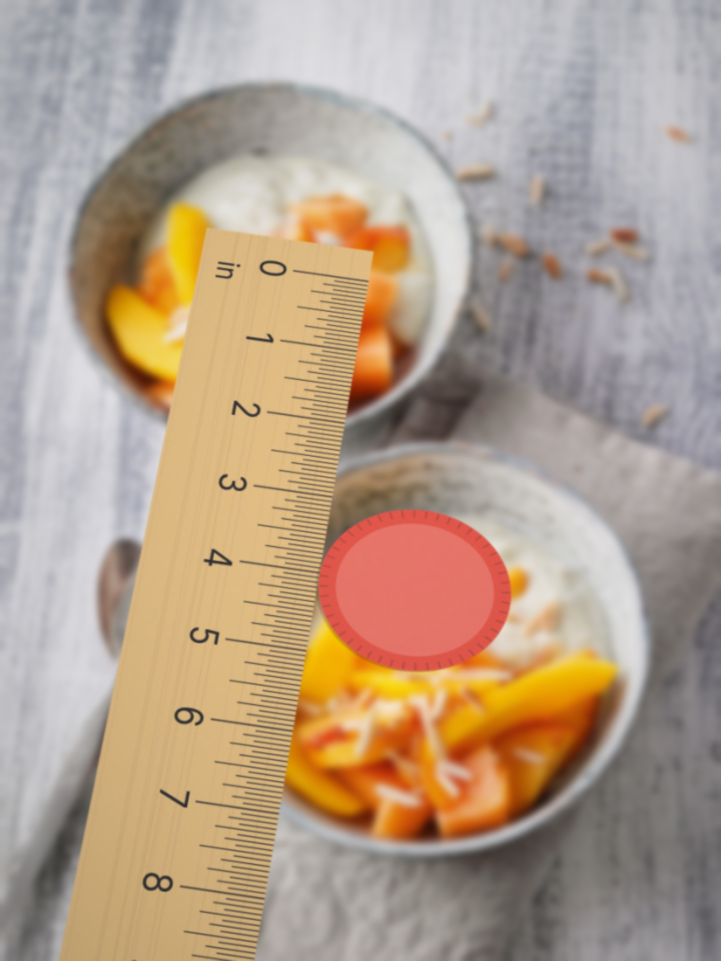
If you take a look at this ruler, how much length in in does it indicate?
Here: 2.0625 in
